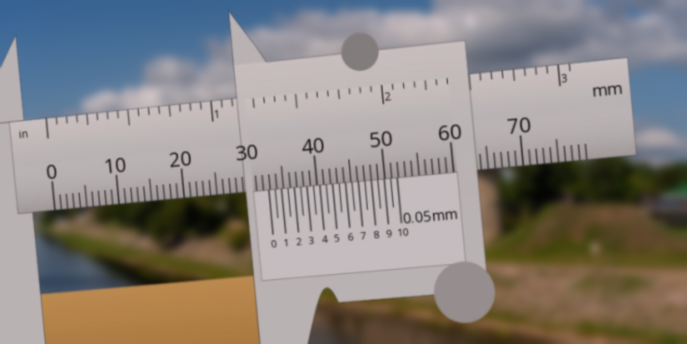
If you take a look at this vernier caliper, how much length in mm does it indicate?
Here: 32.8 mm
